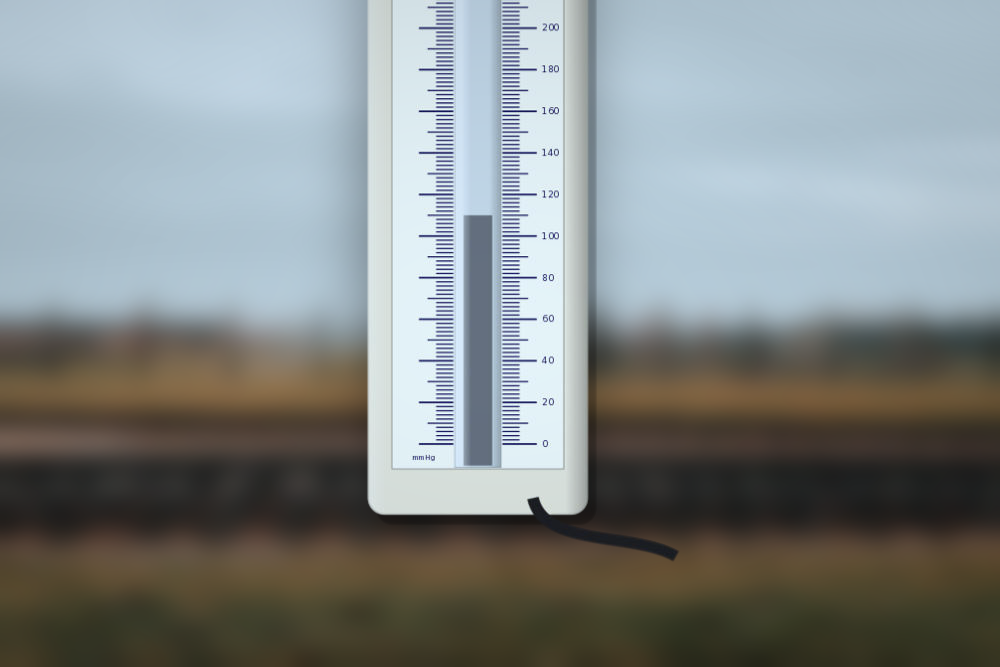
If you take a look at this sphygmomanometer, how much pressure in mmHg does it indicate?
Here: 110 mmHg
